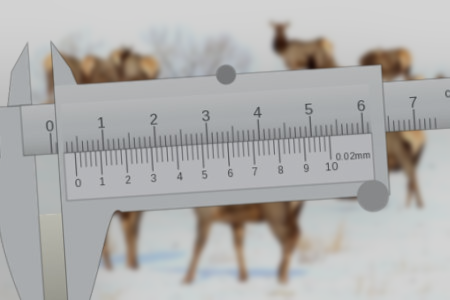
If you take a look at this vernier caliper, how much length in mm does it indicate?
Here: 4.5 mm
